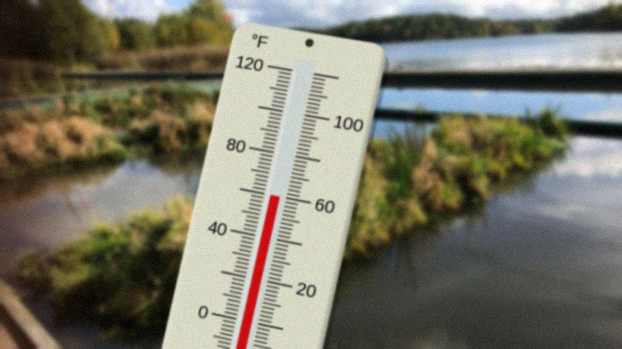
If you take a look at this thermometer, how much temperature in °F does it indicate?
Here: 60 °F
